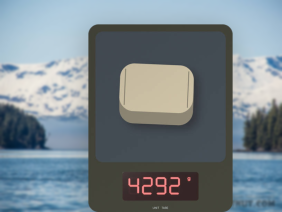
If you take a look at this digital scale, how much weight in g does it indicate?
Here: 4292 g
